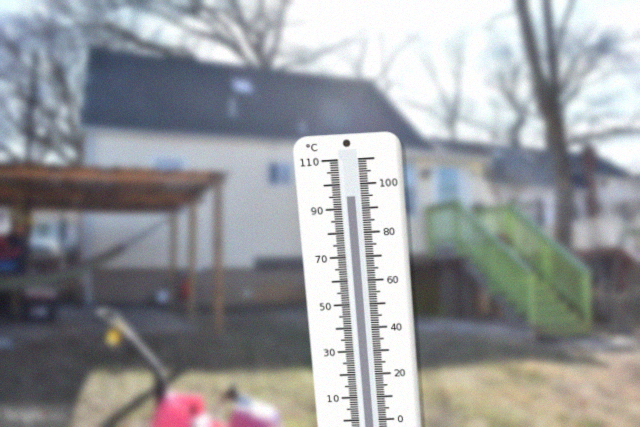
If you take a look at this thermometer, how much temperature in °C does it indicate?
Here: 95 °C
